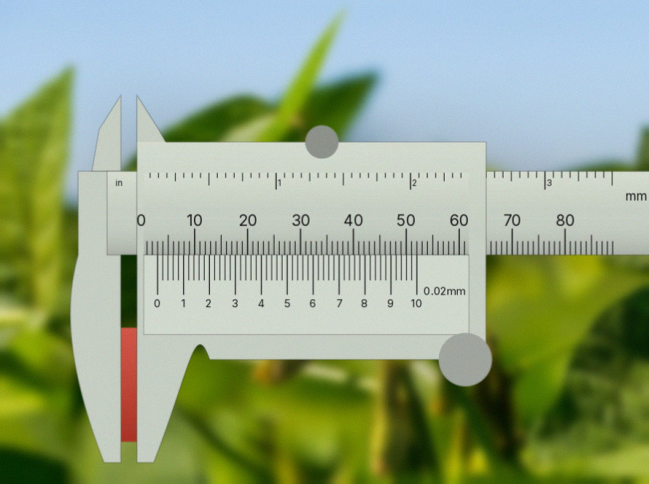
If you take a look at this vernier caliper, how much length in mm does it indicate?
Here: 3.0 mm
